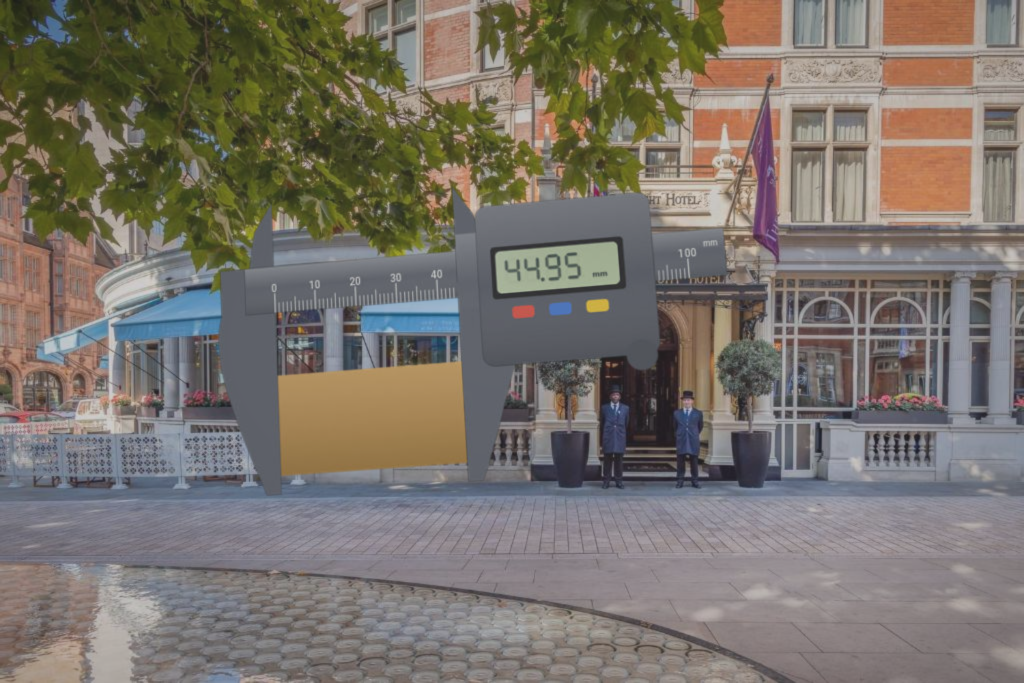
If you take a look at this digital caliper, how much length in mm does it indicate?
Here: 44.95 mm
